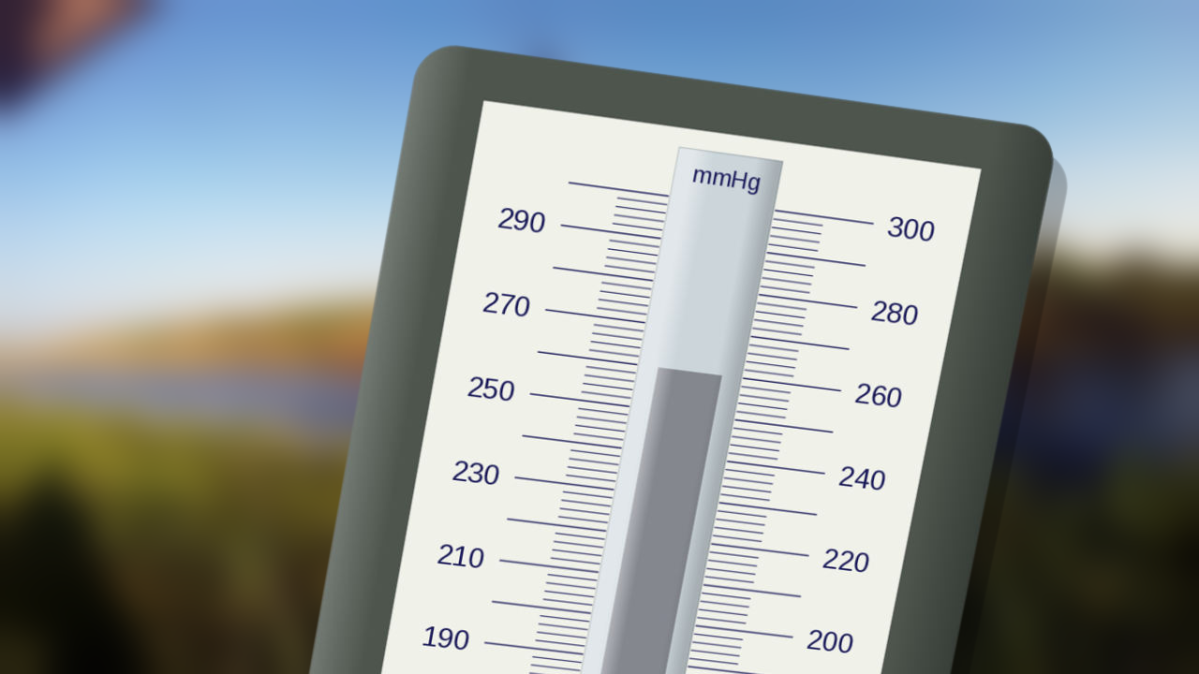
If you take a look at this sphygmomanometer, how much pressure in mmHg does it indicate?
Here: 260 mmHg
